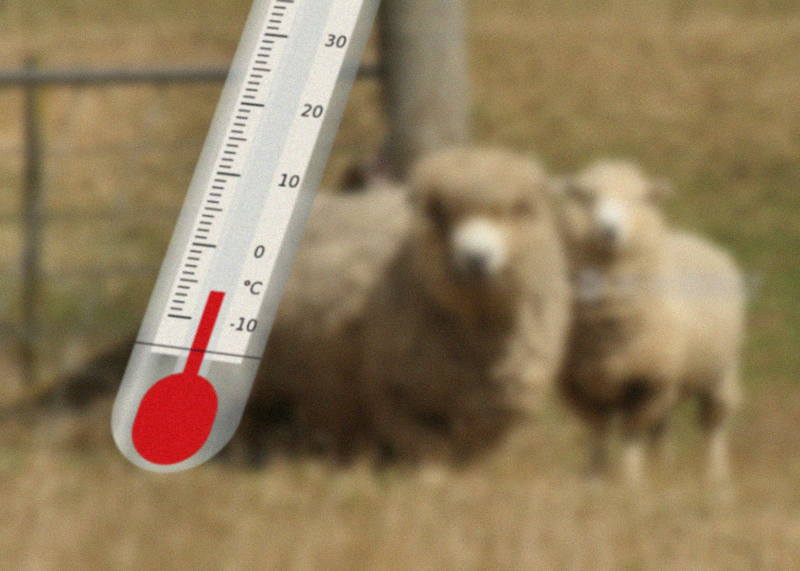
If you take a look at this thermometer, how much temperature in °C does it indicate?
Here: -6 °C
